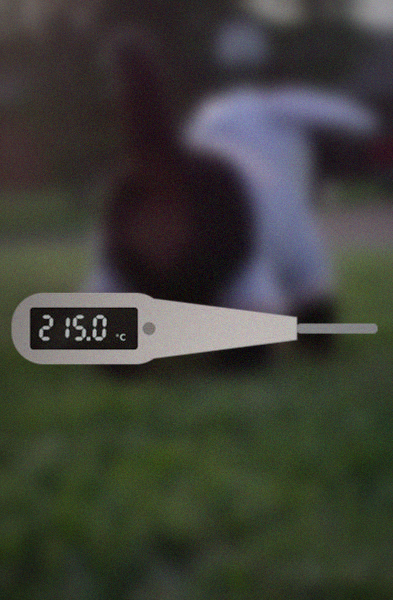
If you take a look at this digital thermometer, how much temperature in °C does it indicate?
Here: 215.0 °C
